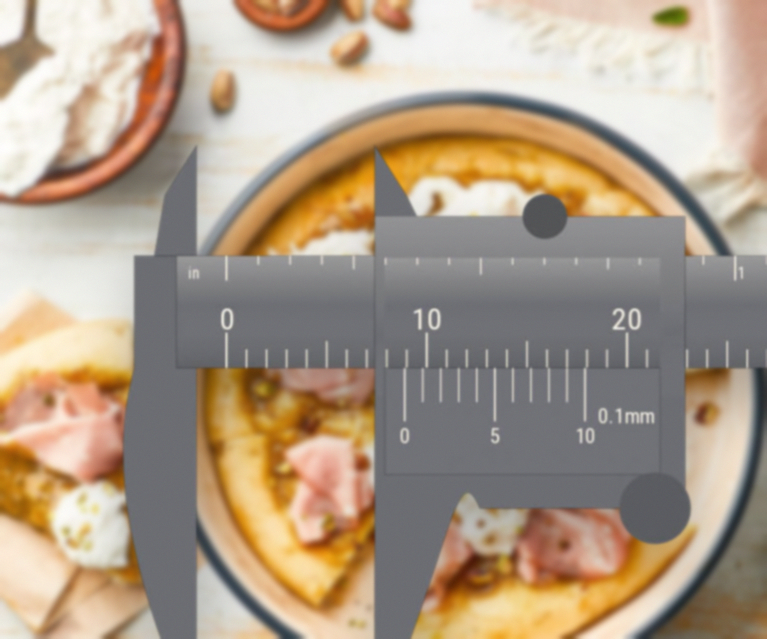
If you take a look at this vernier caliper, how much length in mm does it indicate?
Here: 8.9 mm
